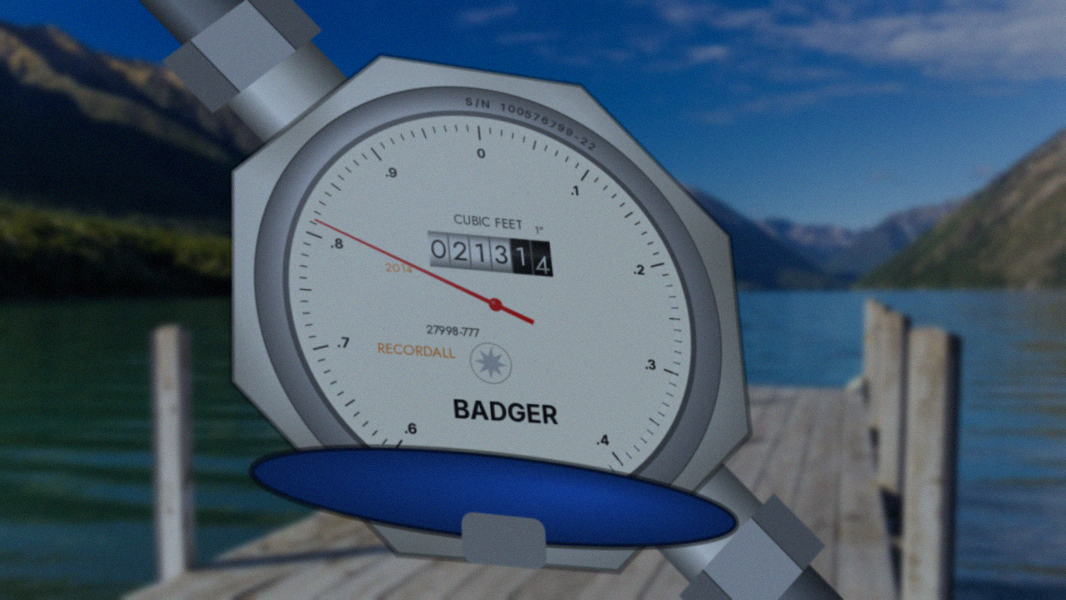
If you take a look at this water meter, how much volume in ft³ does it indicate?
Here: 21313.81 ft³
